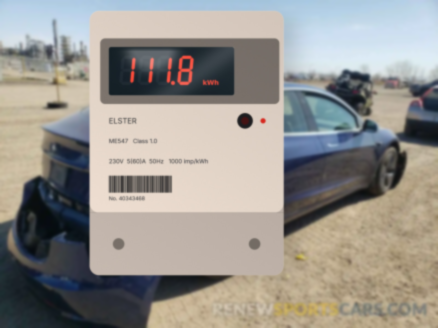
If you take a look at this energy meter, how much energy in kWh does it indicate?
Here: 111.8 kWh
